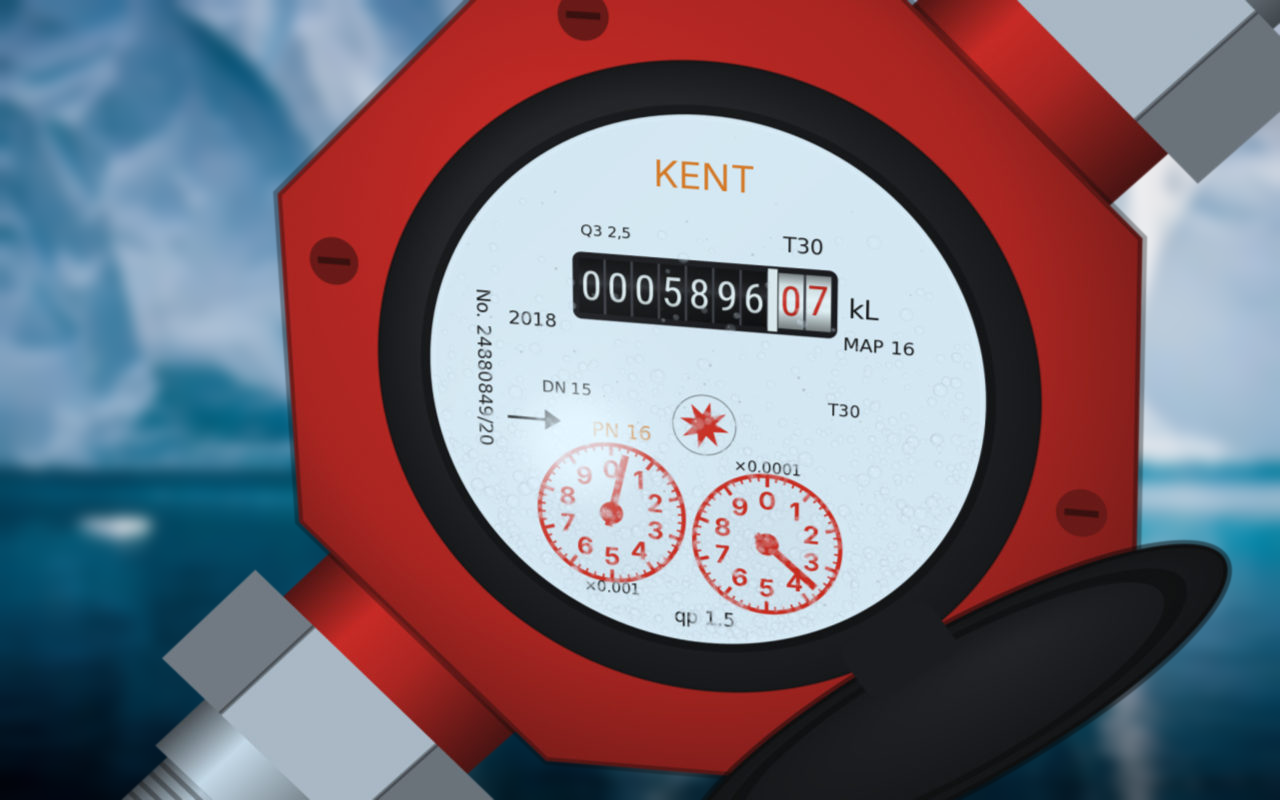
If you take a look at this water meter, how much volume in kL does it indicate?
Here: 5896.0703 kL
